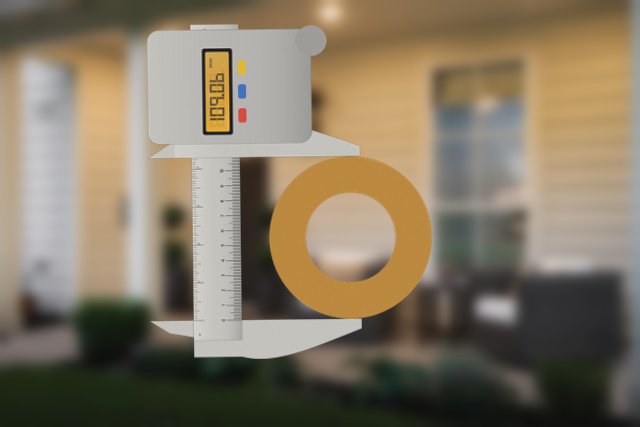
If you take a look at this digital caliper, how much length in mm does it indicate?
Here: 109.06 mm
